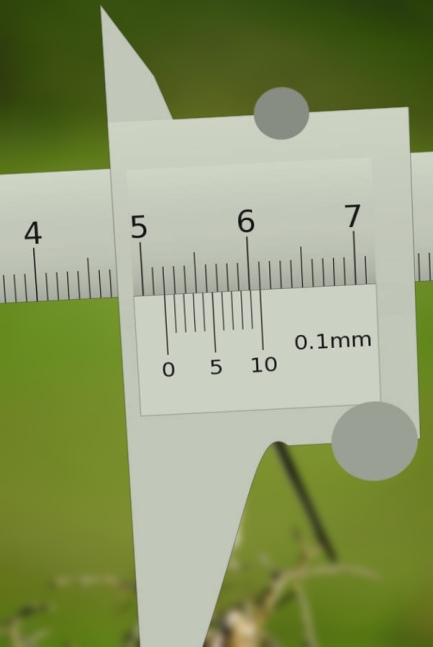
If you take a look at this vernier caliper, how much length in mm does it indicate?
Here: 52.0 mm
